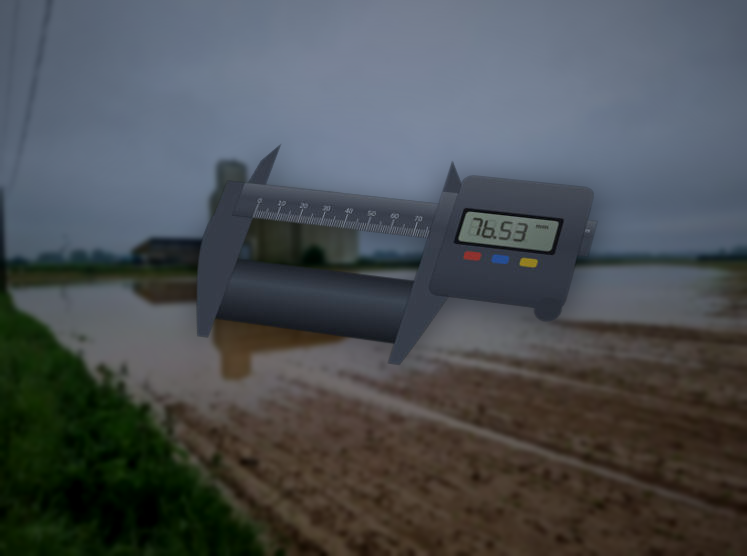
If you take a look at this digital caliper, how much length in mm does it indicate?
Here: 76.53 mm
